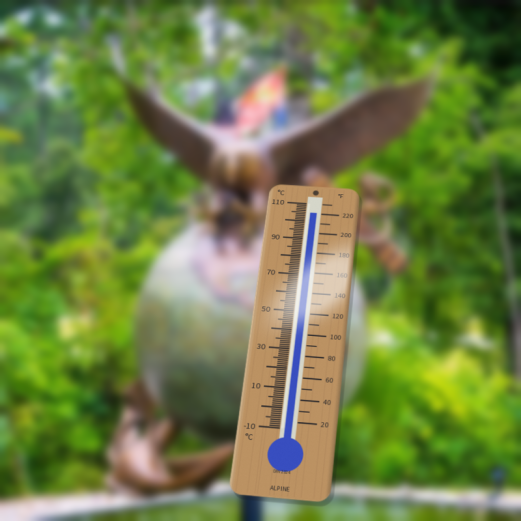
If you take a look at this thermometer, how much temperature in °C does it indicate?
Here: 105 °C
